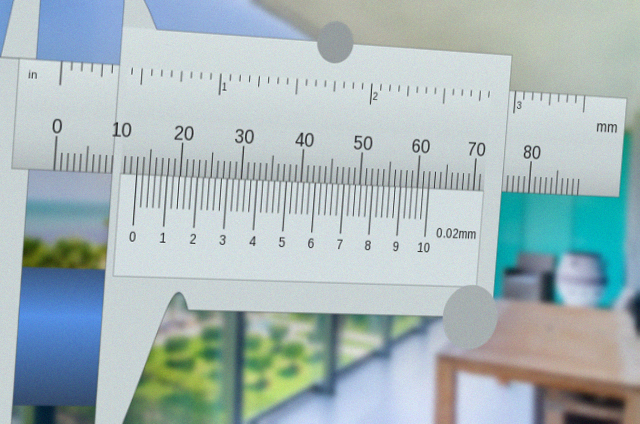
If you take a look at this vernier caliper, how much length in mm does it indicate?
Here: 13.0 mm
